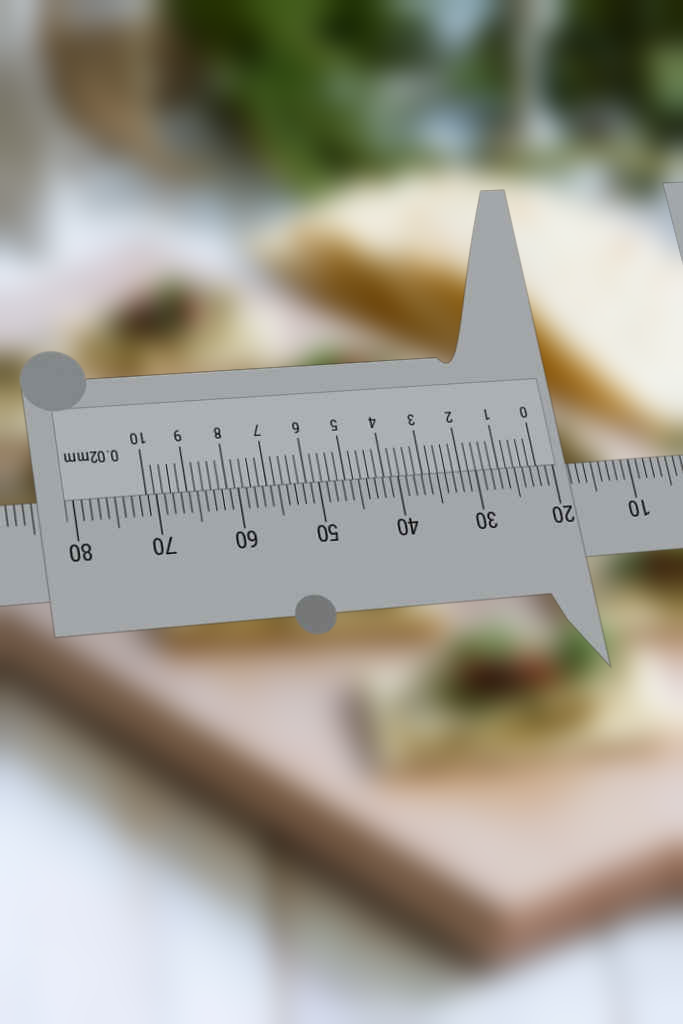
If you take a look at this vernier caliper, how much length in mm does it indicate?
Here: 22.2 mm
